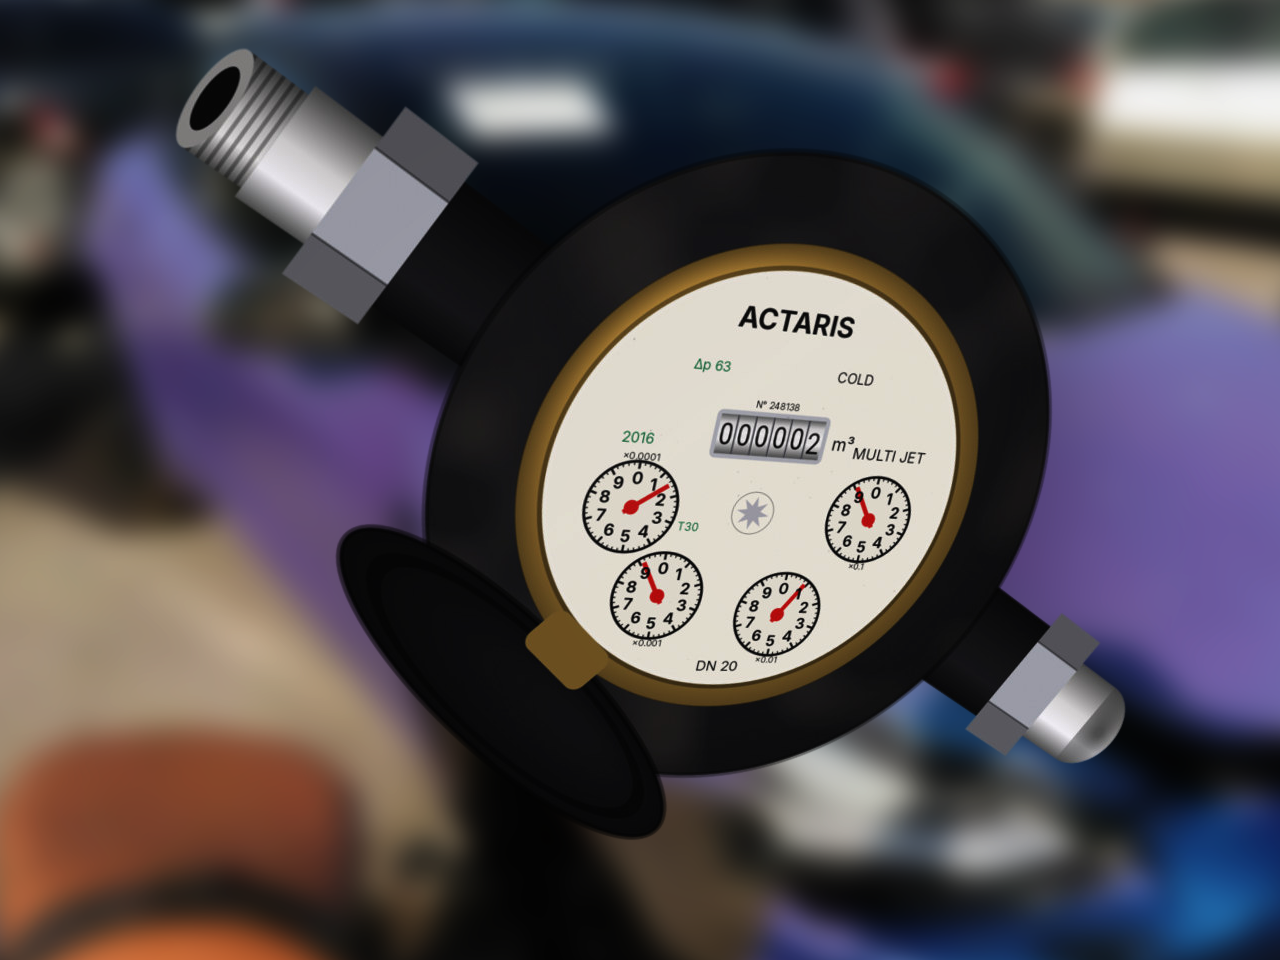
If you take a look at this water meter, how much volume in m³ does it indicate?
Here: 1.9091 m³
